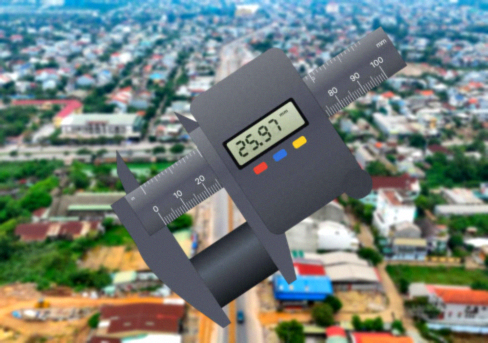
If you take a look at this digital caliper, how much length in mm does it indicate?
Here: 25.97 mm
